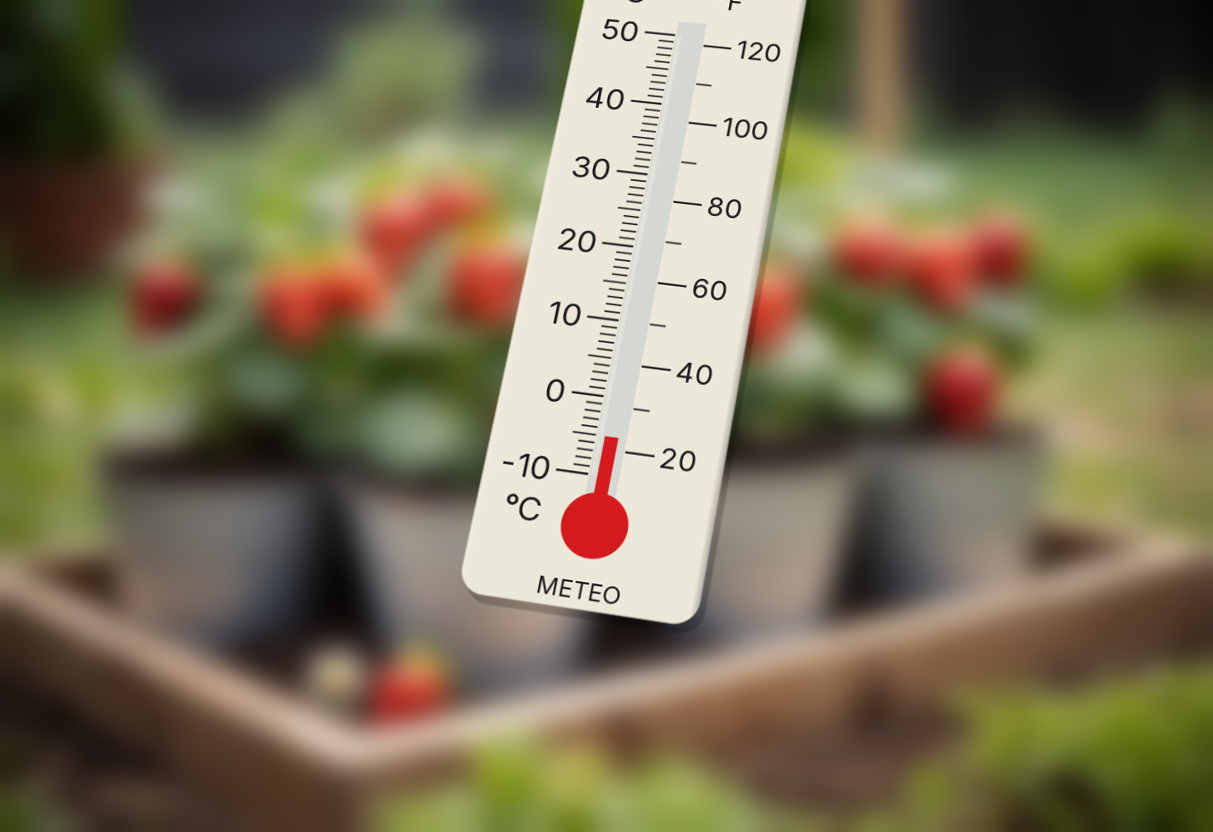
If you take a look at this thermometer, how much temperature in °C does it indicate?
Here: -5 °C
